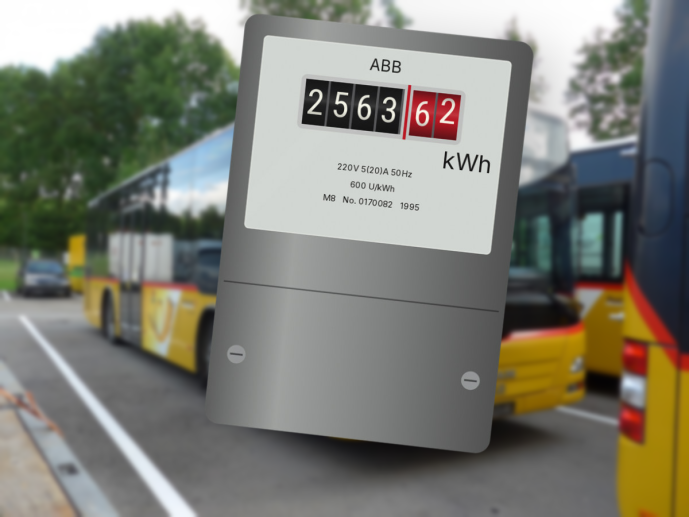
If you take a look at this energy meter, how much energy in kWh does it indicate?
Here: 2563.62 kWh
